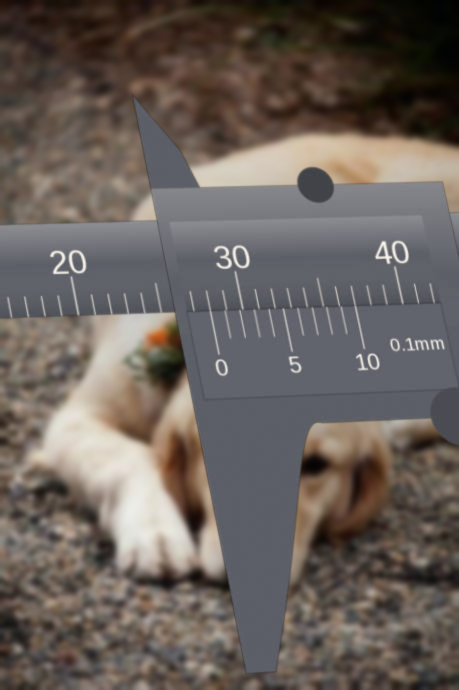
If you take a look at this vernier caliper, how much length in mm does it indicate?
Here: 28.0 mm
